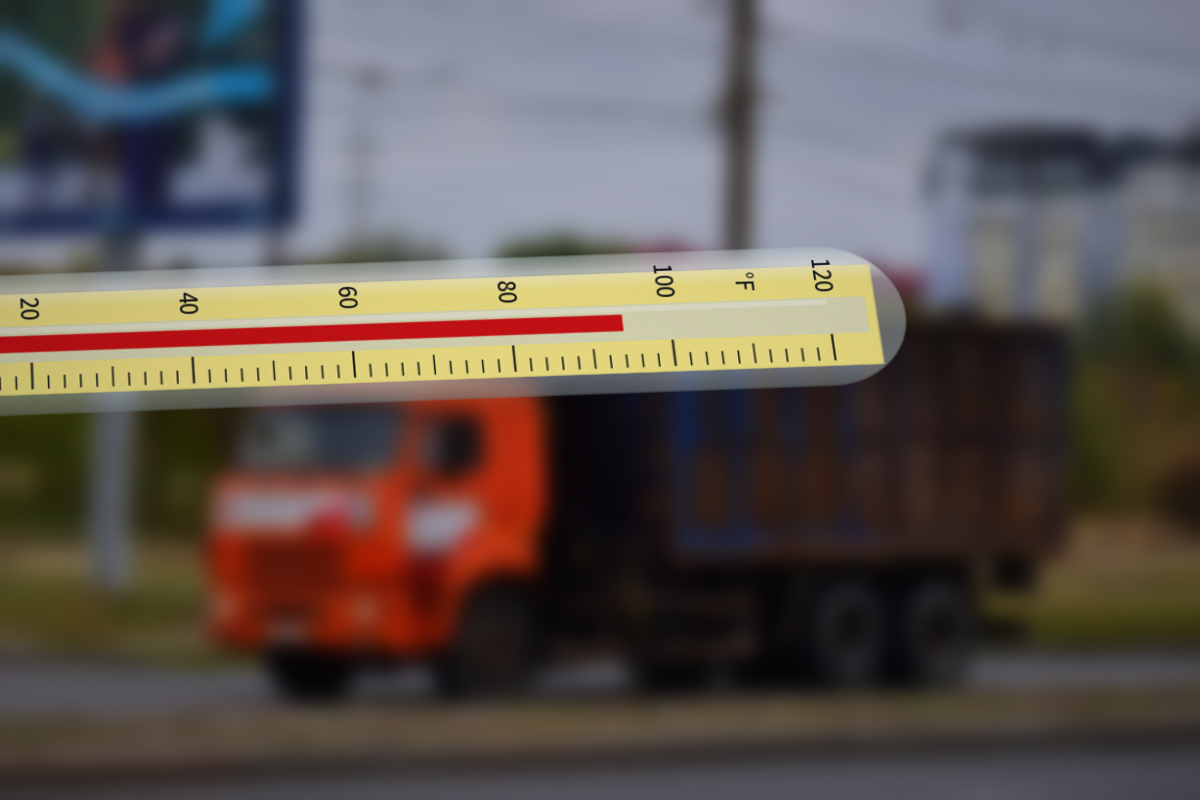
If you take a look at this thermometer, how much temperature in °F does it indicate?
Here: 94 °F
